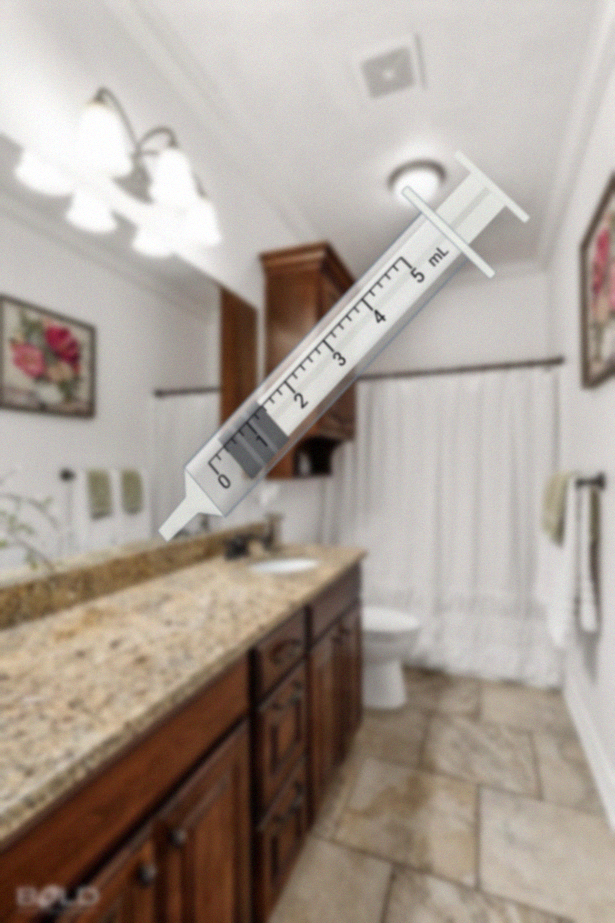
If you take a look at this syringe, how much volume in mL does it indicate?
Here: 0.4 mL
